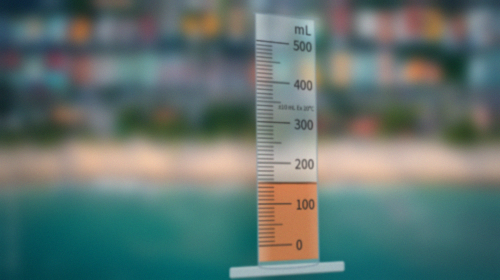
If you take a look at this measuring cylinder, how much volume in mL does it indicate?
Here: 150 mL
